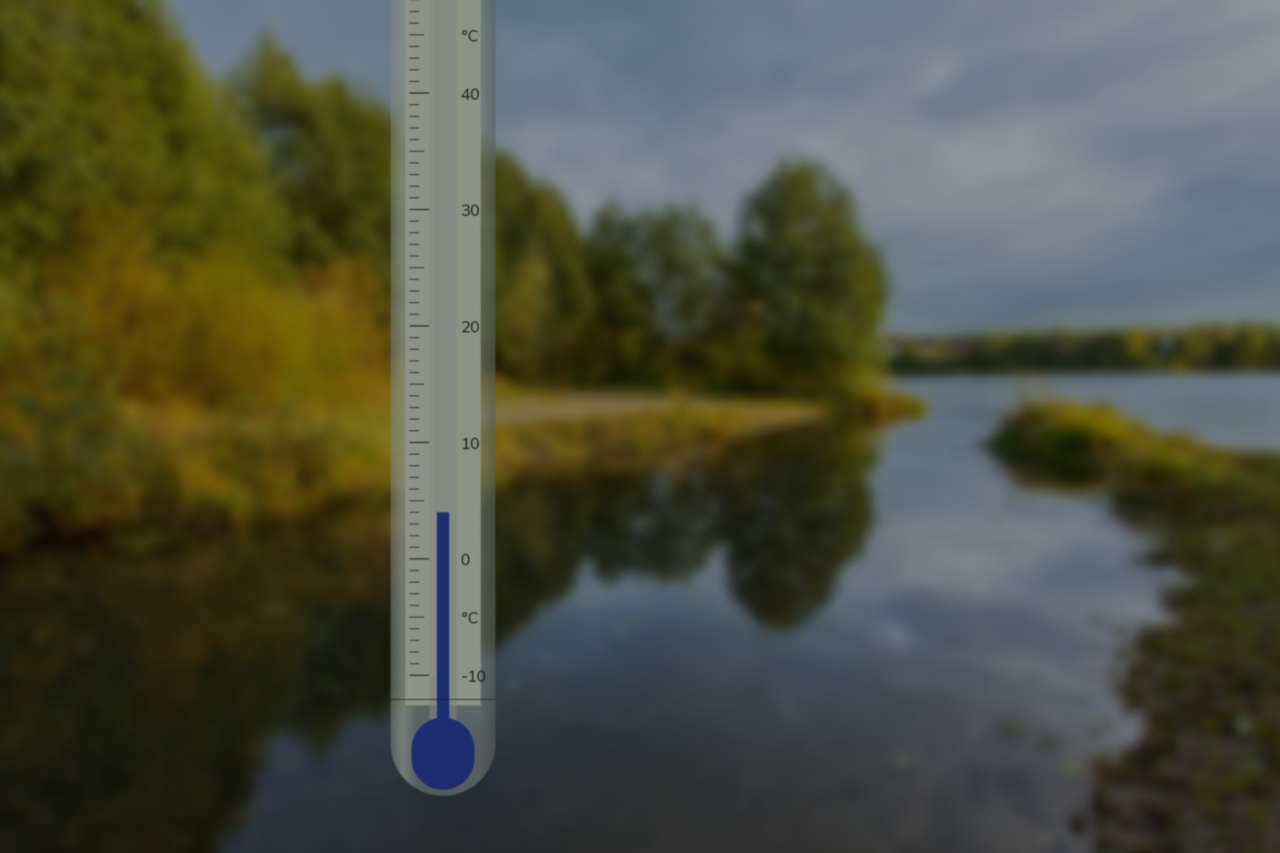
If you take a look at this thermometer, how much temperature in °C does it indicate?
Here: 4 °C
